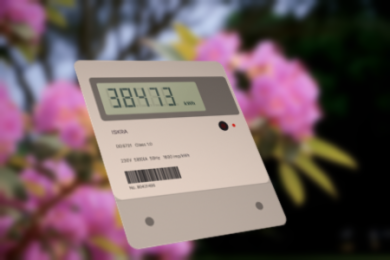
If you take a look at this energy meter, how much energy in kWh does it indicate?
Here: 38473 kWh
